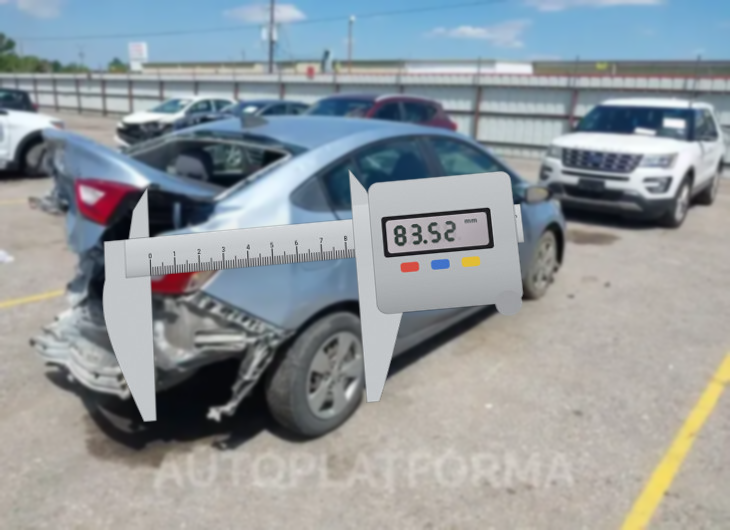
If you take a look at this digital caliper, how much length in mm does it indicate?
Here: 83.52 mm
